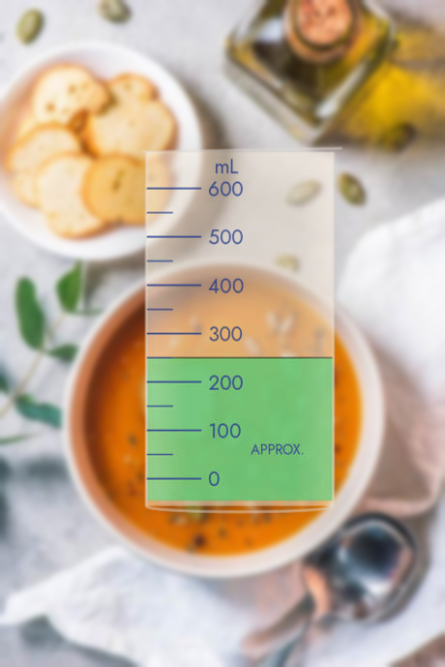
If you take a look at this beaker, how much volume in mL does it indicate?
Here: 250 mL
